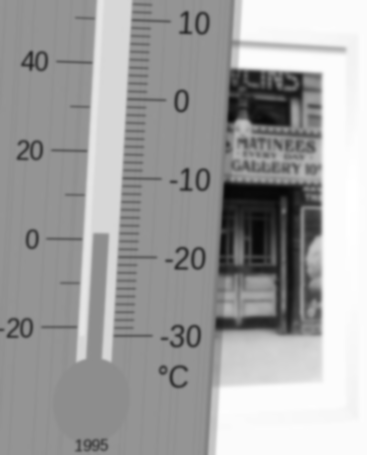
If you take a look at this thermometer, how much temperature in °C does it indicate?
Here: -17 °C
